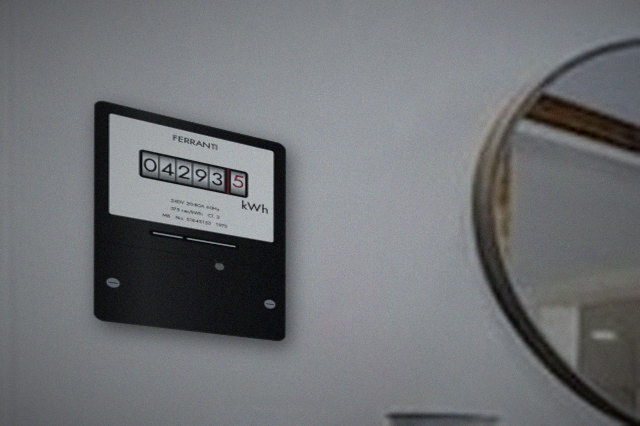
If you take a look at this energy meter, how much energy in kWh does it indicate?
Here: 4293.5 kWh
